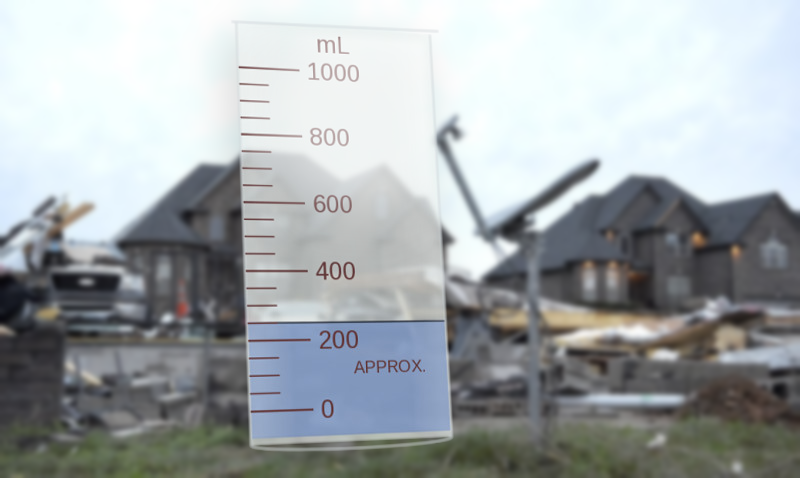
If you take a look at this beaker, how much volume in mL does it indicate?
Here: 250 mL
